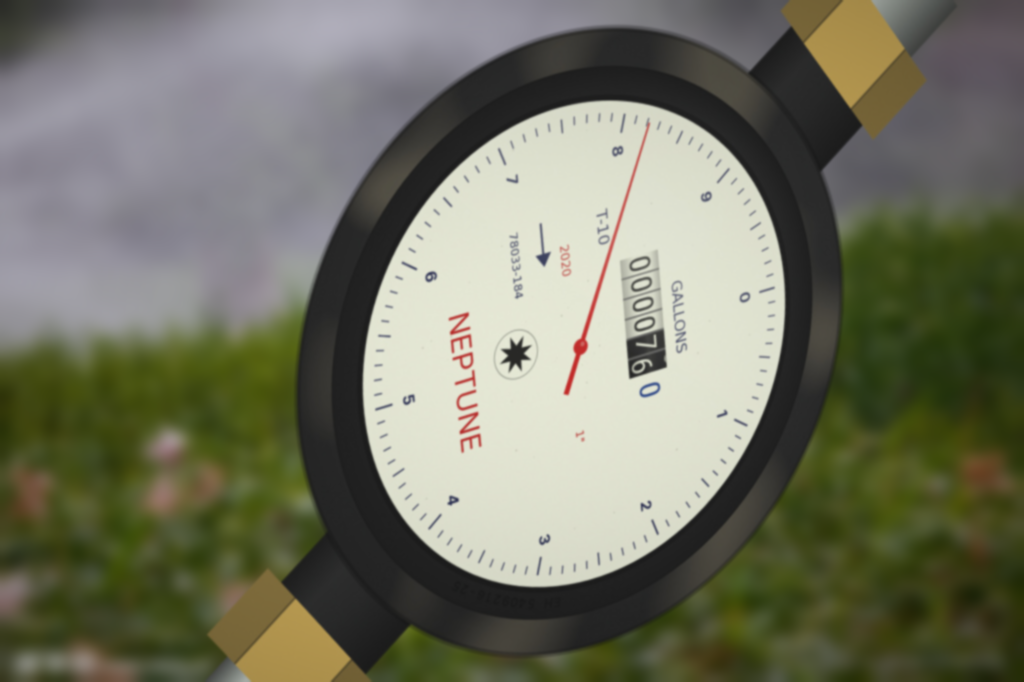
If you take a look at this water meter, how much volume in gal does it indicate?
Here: 758.2 gal
